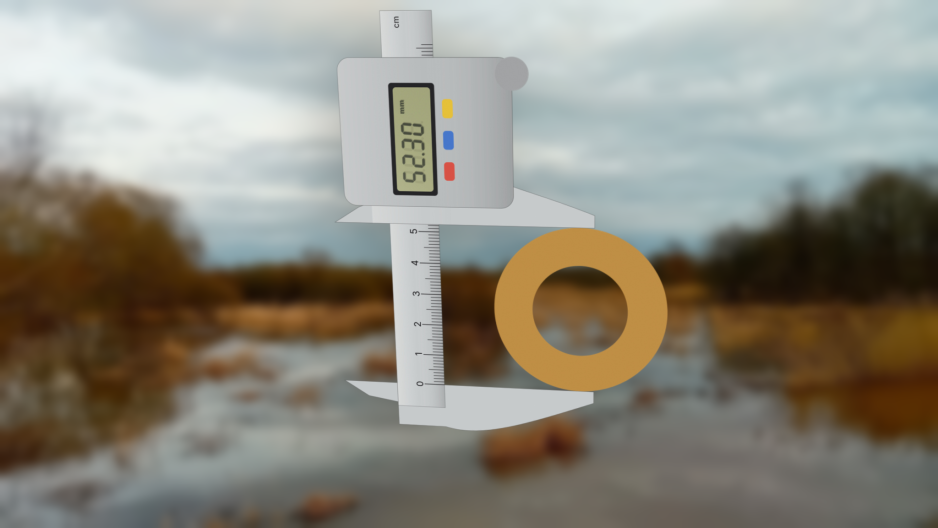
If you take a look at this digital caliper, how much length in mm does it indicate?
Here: 52.30 mm
